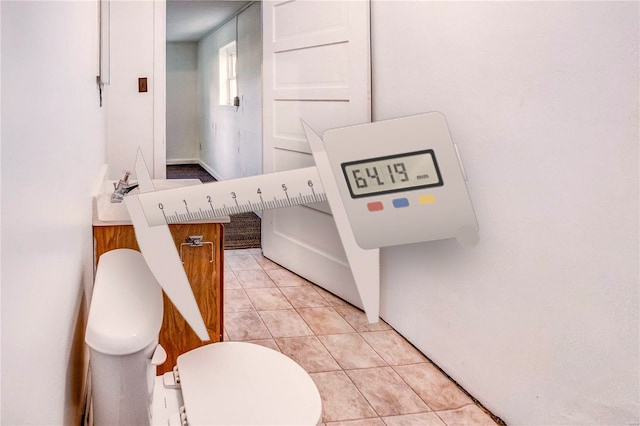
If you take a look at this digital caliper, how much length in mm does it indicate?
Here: 64.19 mm
